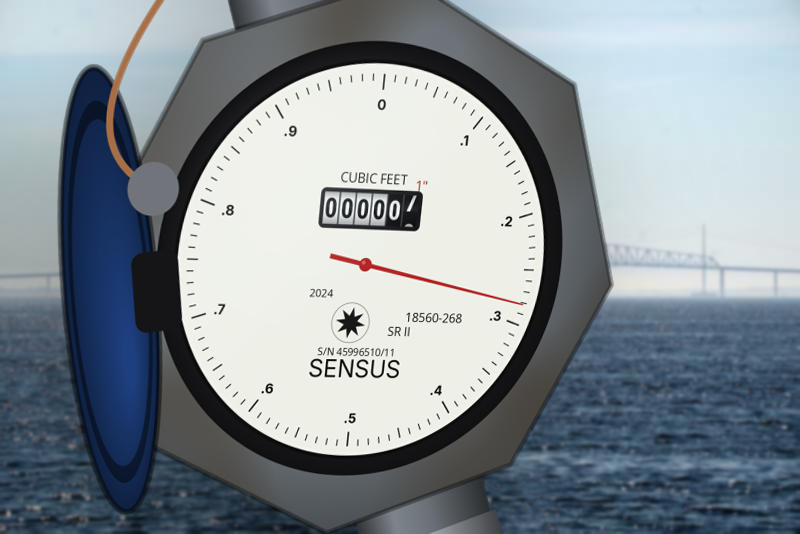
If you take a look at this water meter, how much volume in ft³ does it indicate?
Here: 7.28 ft³
